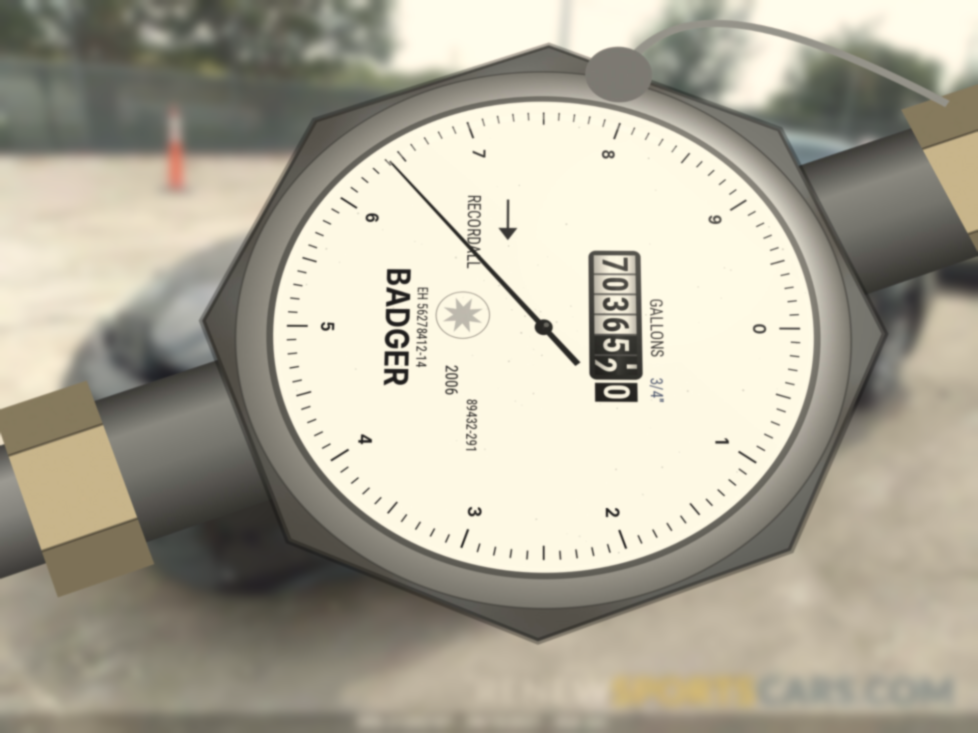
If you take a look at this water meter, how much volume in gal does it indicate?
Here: 7036516.4 gal
